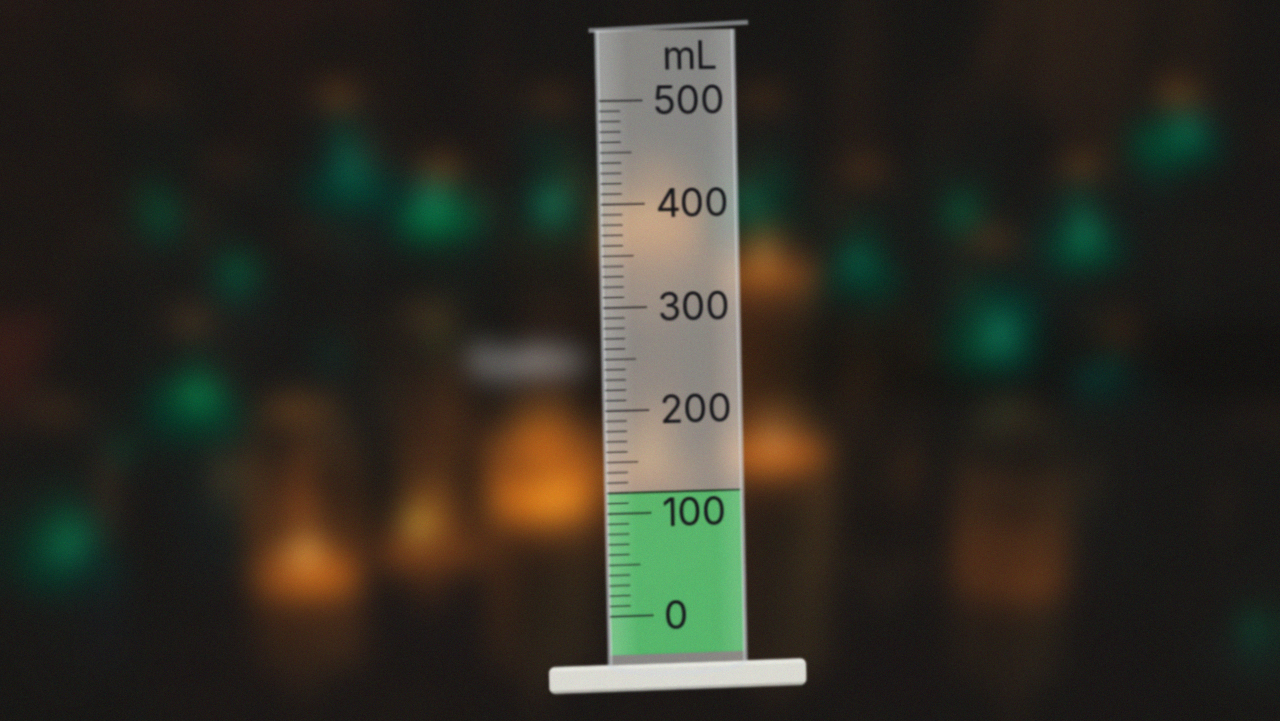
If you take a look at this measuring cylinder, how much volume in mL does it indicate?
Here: 120 mL
